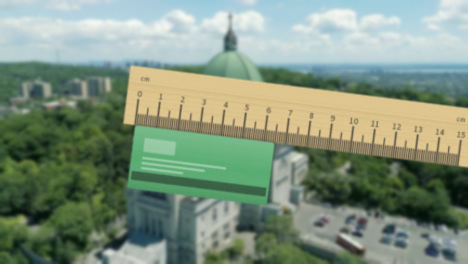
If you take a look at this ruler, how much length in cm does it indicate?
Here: 6.5 cm
